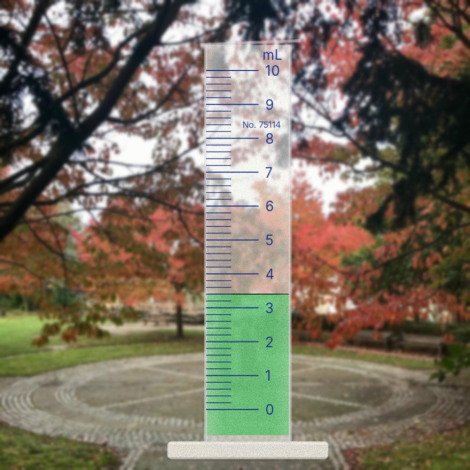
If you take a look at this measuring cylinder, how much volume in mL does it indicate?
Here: 3.4 mL
